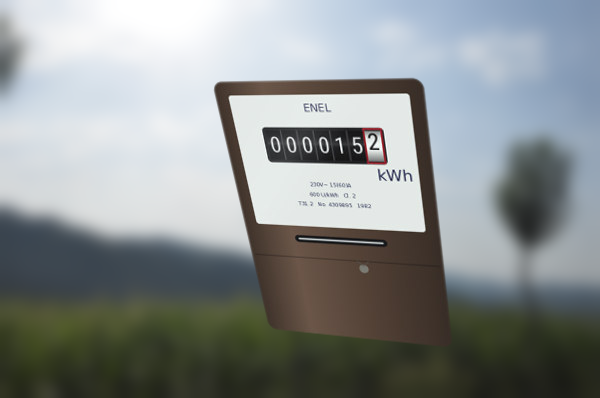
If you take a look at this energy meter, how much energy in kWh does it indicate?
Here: 15.2 kWh
